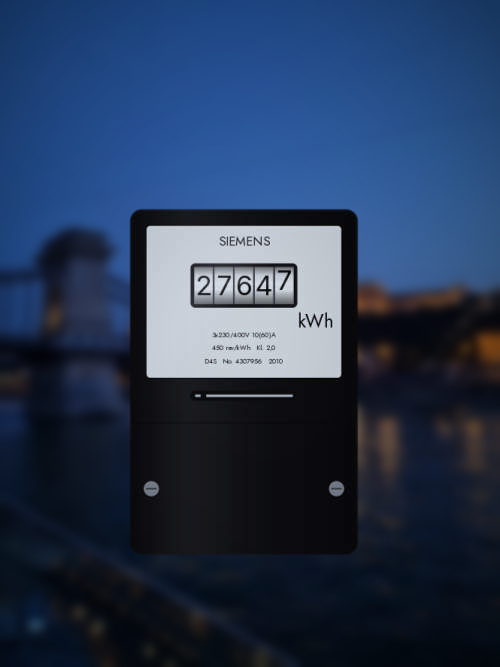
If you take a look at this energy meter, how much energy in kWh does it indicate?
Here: 27647 kWh
